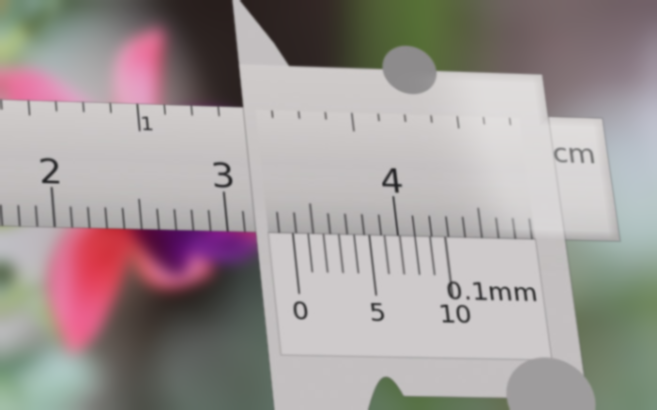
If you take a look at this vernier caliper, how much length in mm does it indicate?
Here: 33.8 mm
